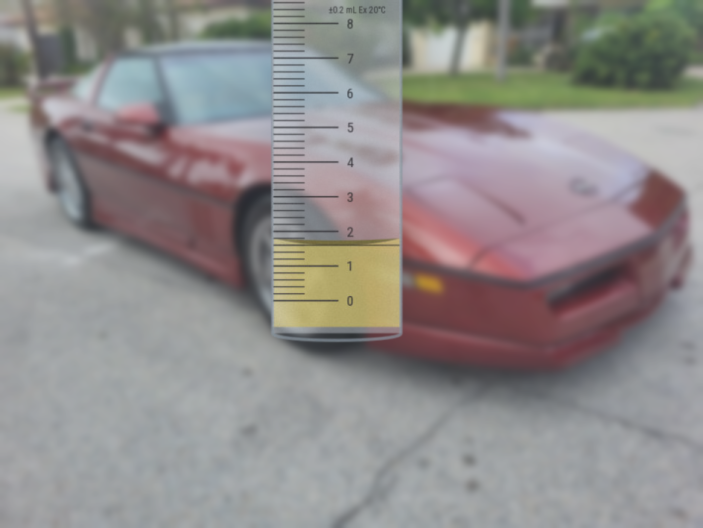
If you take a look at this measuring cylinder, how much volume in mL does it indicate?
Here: 1.6 mL
